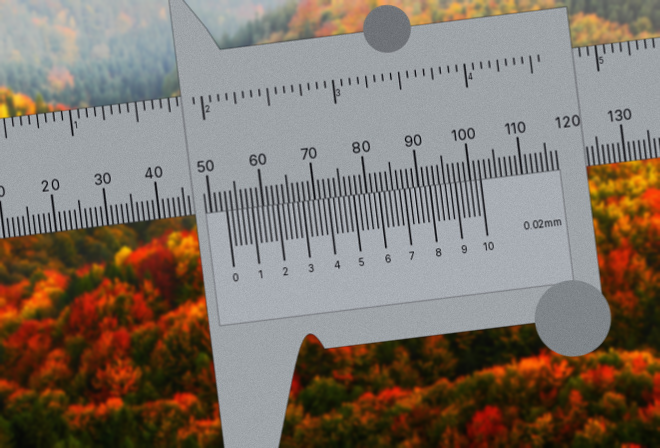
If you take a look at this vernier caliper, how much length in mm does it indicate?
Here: 53.0 mm
